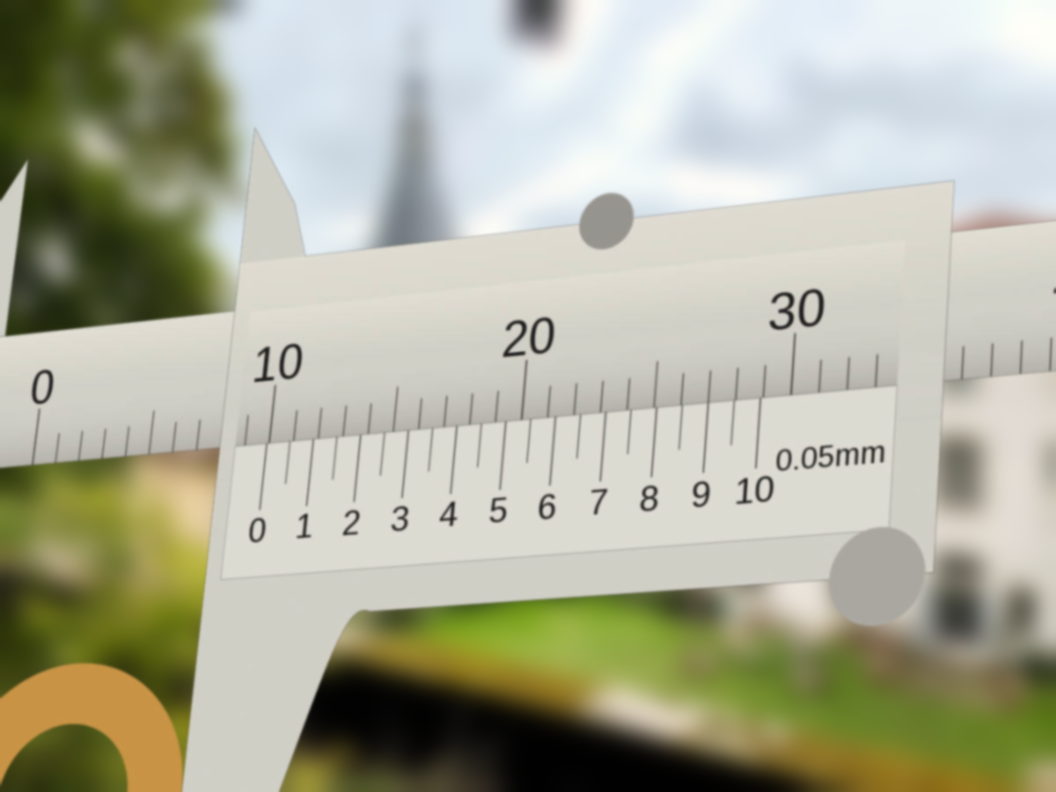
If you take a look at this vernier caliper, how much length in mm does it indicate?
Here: 9.9 mm
